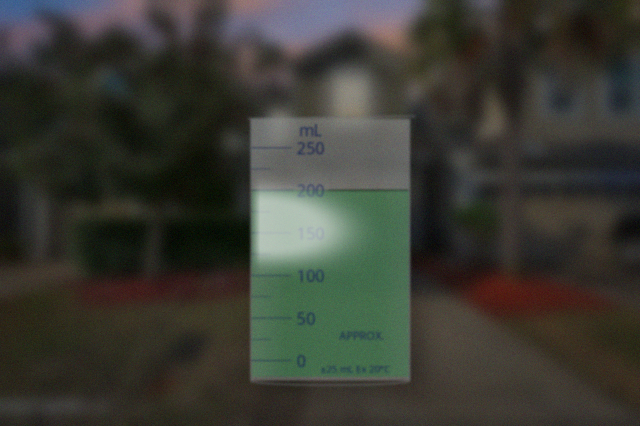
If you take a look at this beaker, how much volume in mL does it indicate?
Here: 200 mL
